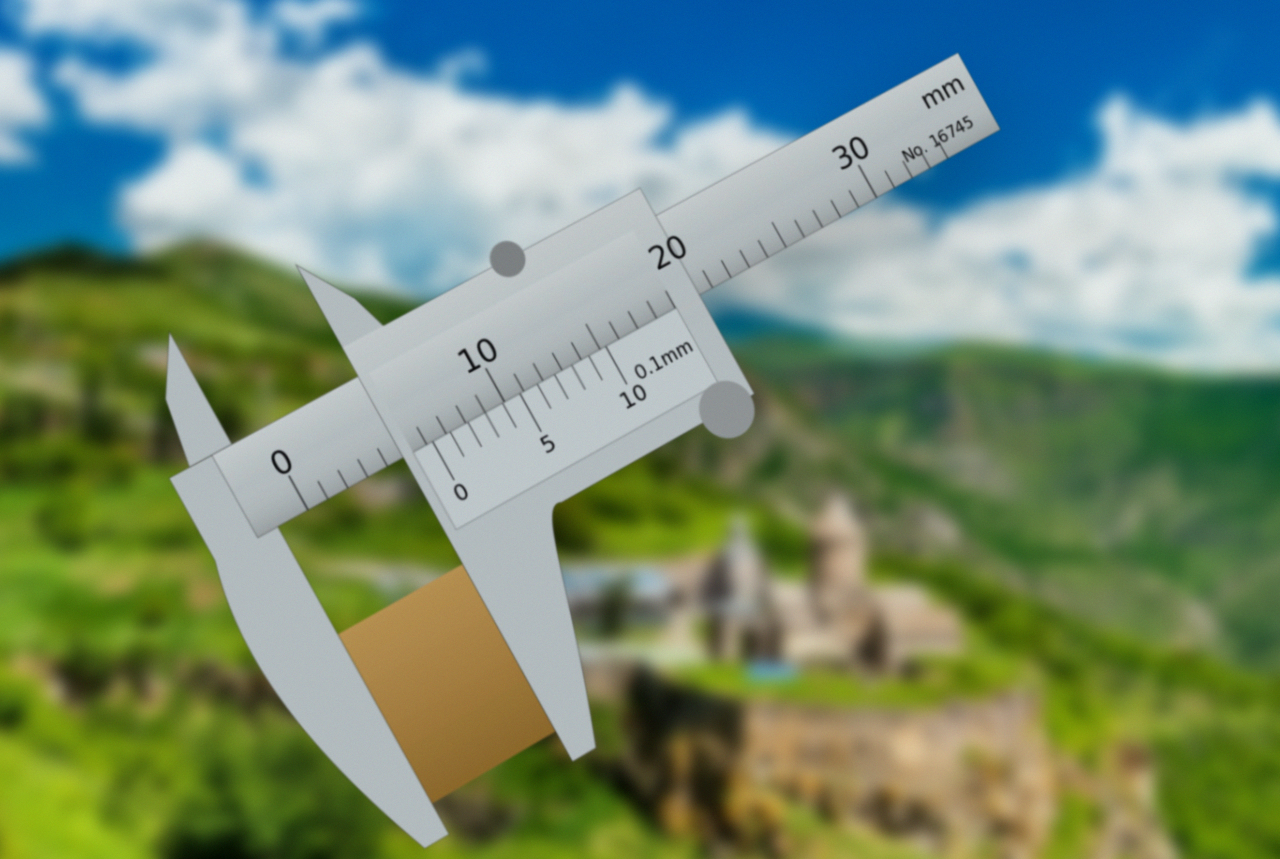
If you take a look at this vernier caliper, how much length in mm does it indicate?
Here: 6.3 mm
